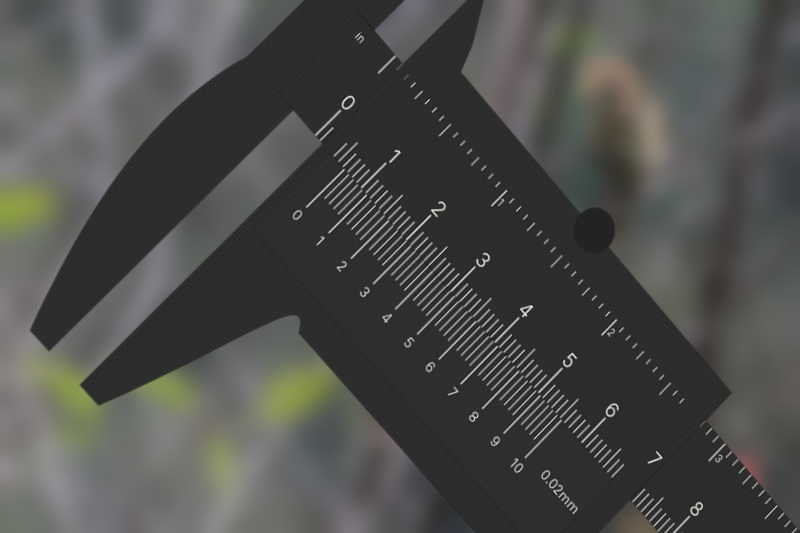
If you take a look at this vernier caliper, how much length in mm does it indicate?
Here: 6.4 mm
